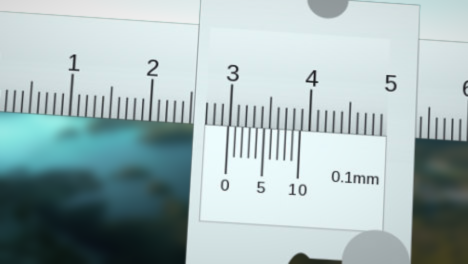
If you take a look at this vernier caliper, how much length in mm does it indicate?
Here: 29.8 mm
